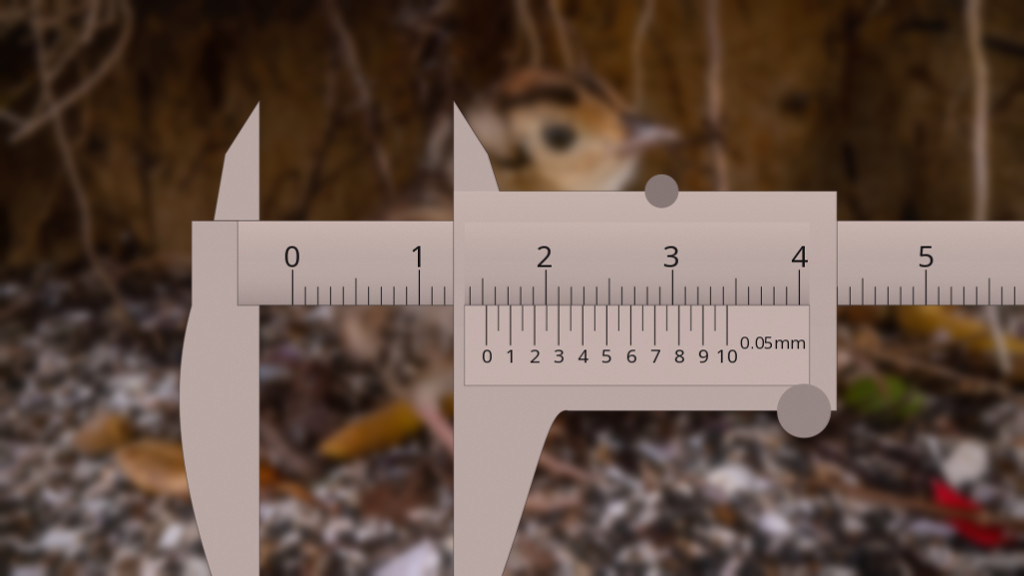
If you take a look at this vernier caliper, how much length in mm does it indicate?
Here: 15.3 mm
